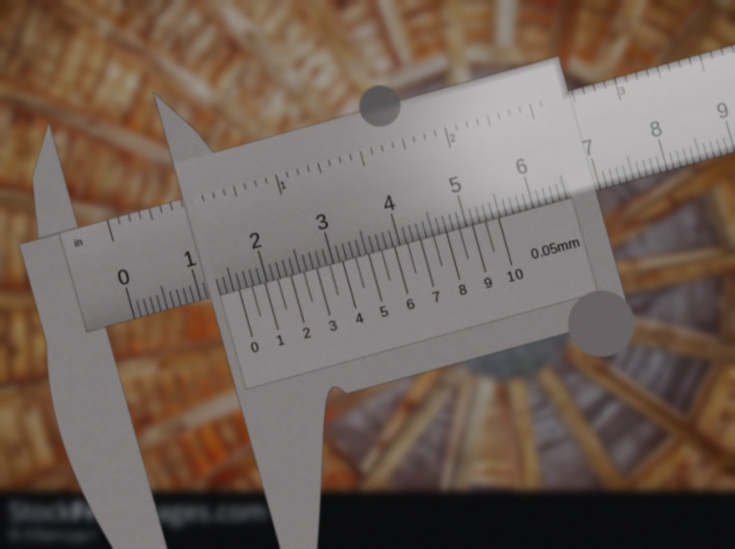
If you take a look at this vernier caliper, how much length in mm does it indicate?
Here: 15.8 mm
